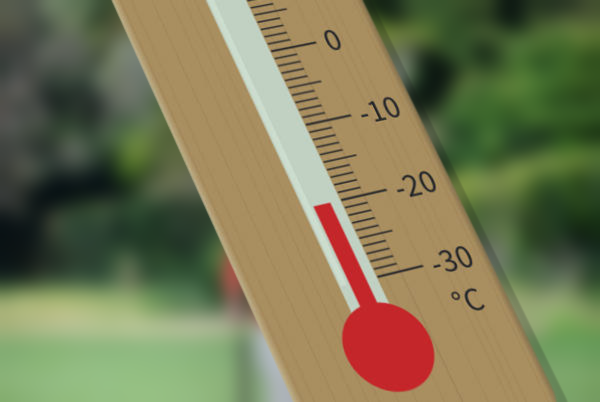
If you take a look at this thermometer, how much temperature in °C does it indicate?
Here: -20 °C
